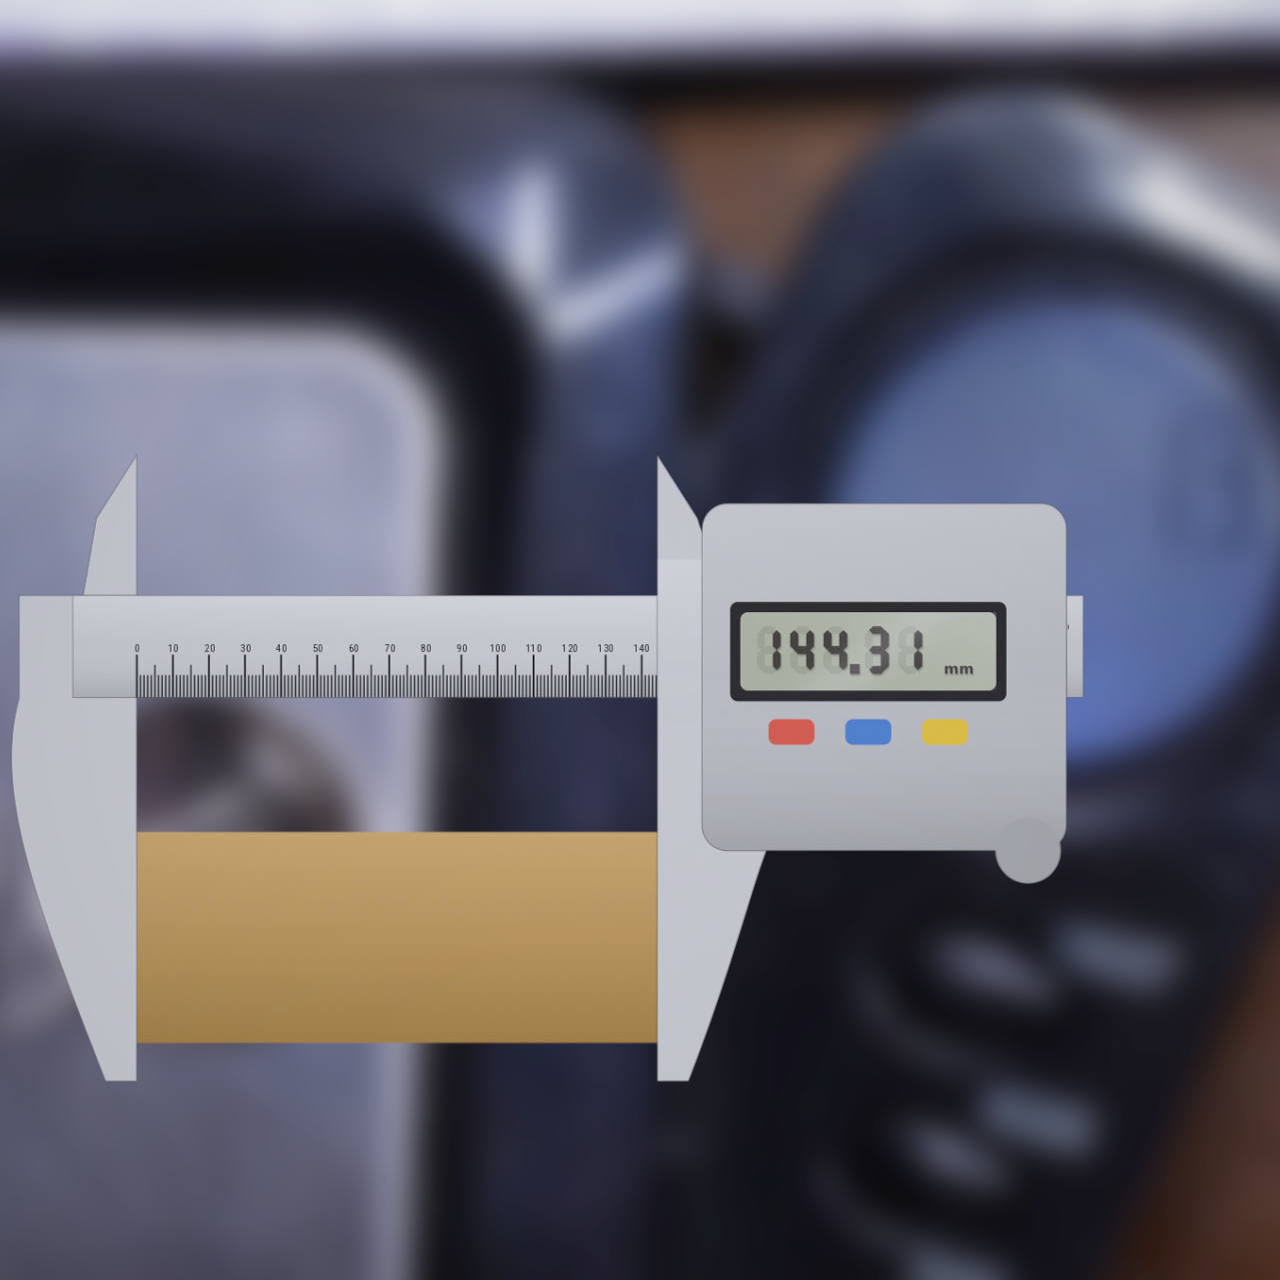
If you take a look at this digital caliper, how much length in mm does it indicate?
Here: 144.31 mm
